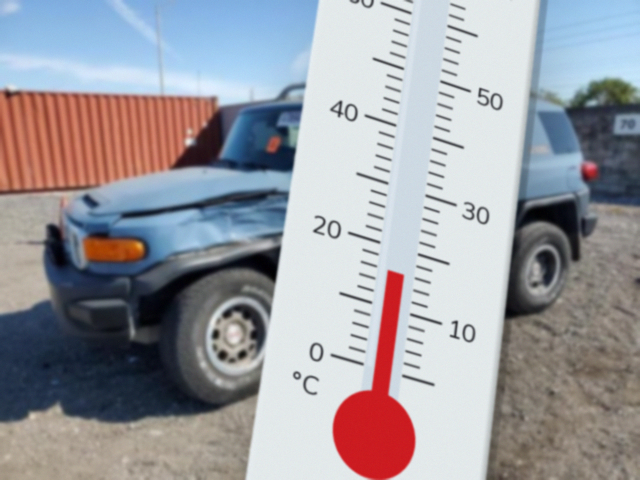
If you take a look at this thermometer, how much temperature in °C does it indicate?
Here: 16 °C
